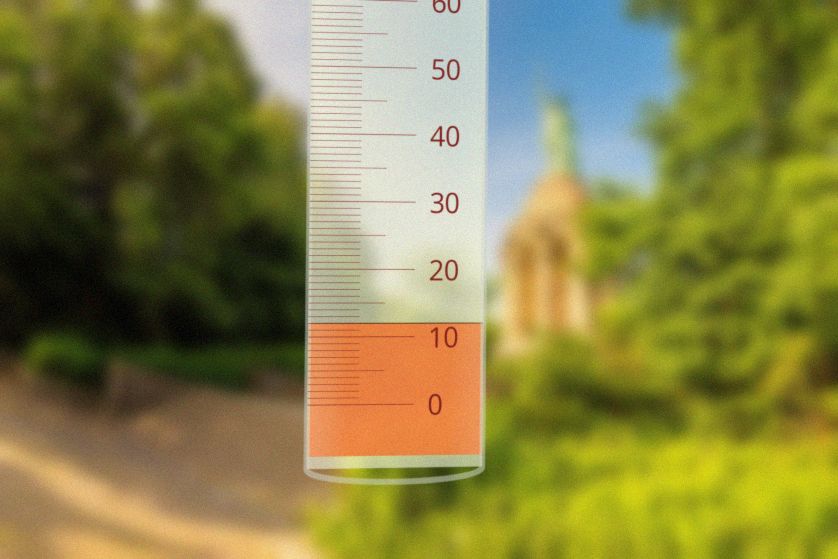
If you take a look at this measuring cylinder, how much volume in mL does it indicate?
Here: 12 mL
